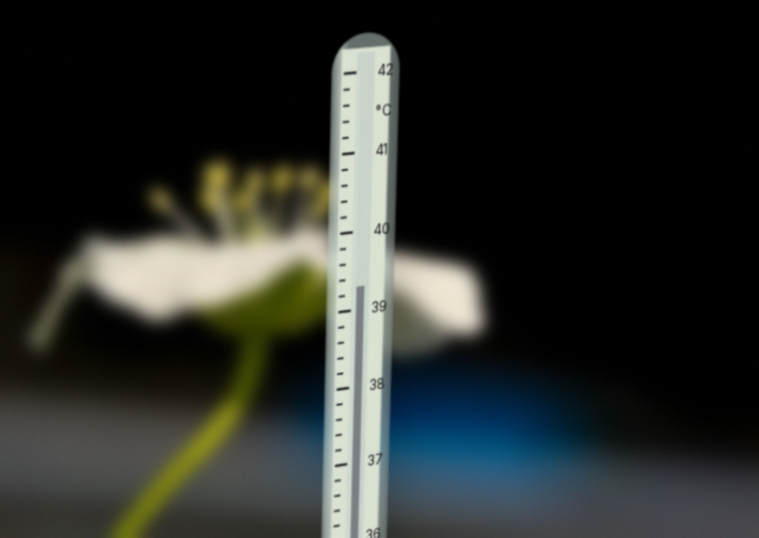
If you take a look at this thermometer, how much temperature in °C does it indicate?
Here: 39.3 °C
